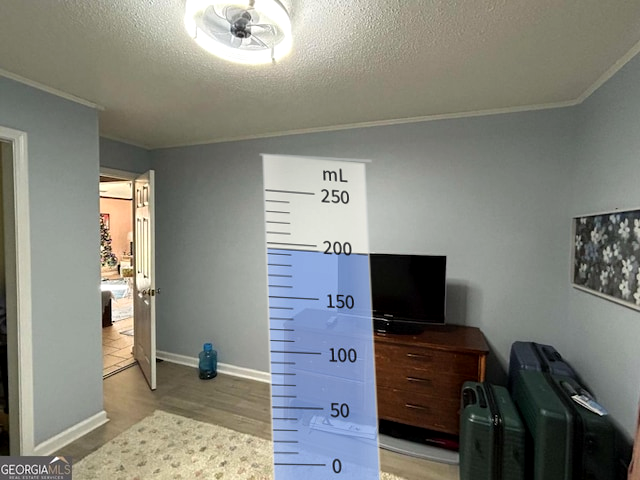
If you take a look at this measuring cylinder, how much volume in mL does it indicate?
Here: 195 mL
